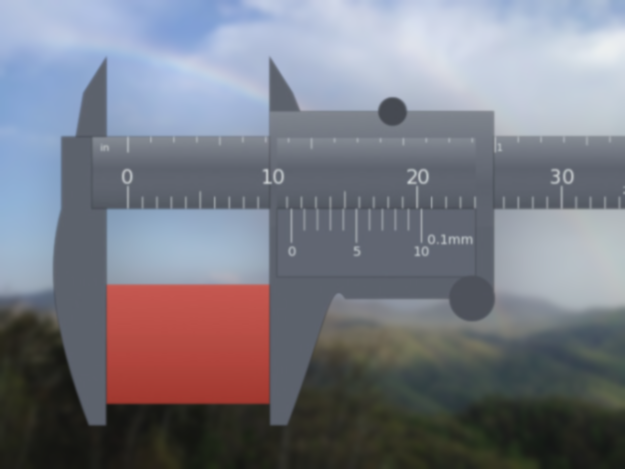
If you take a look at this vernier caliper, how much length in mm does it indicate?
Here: 11.3 mm
